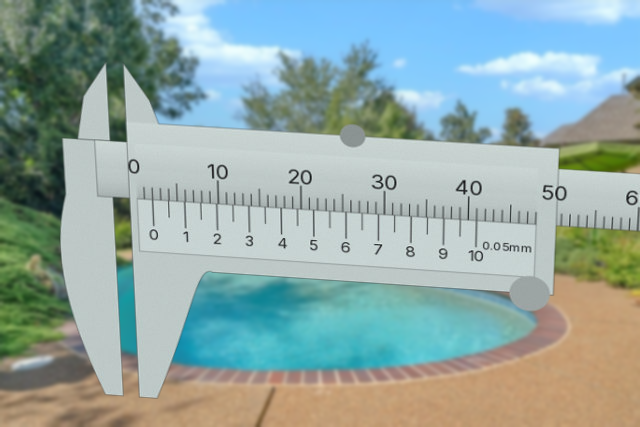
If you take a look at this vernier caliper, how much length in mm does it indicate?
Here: 2.0 mm
